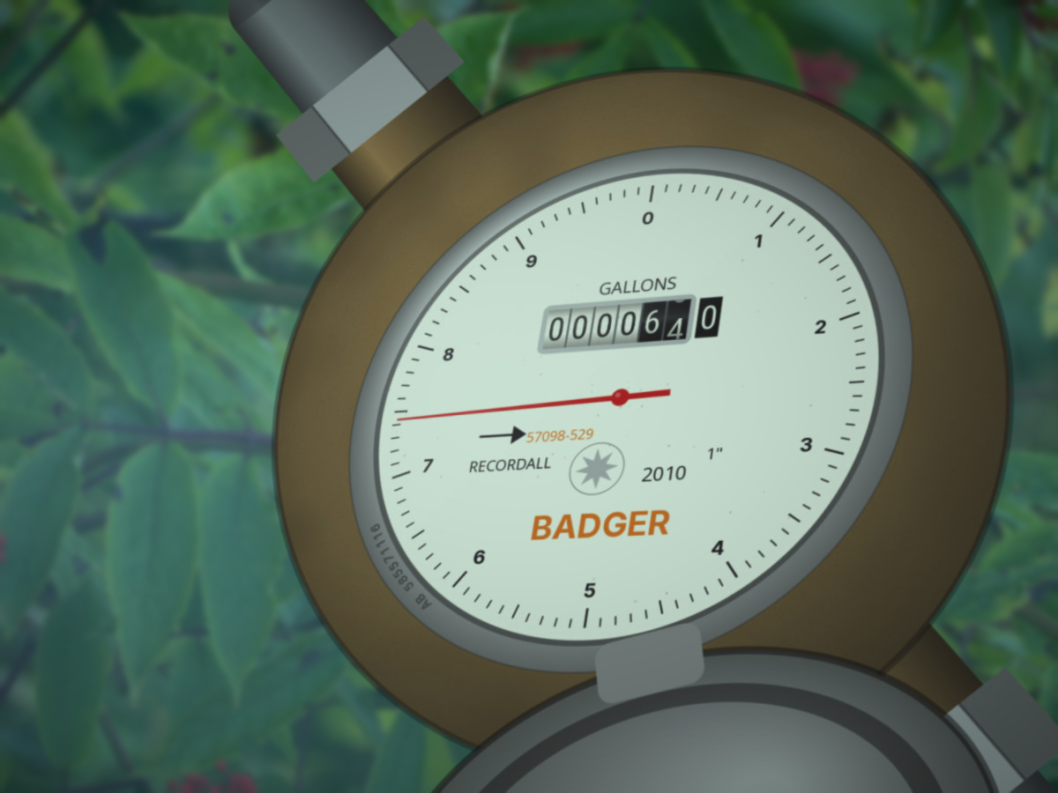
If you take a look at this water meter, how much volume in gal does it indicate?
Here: 637.4 gal
